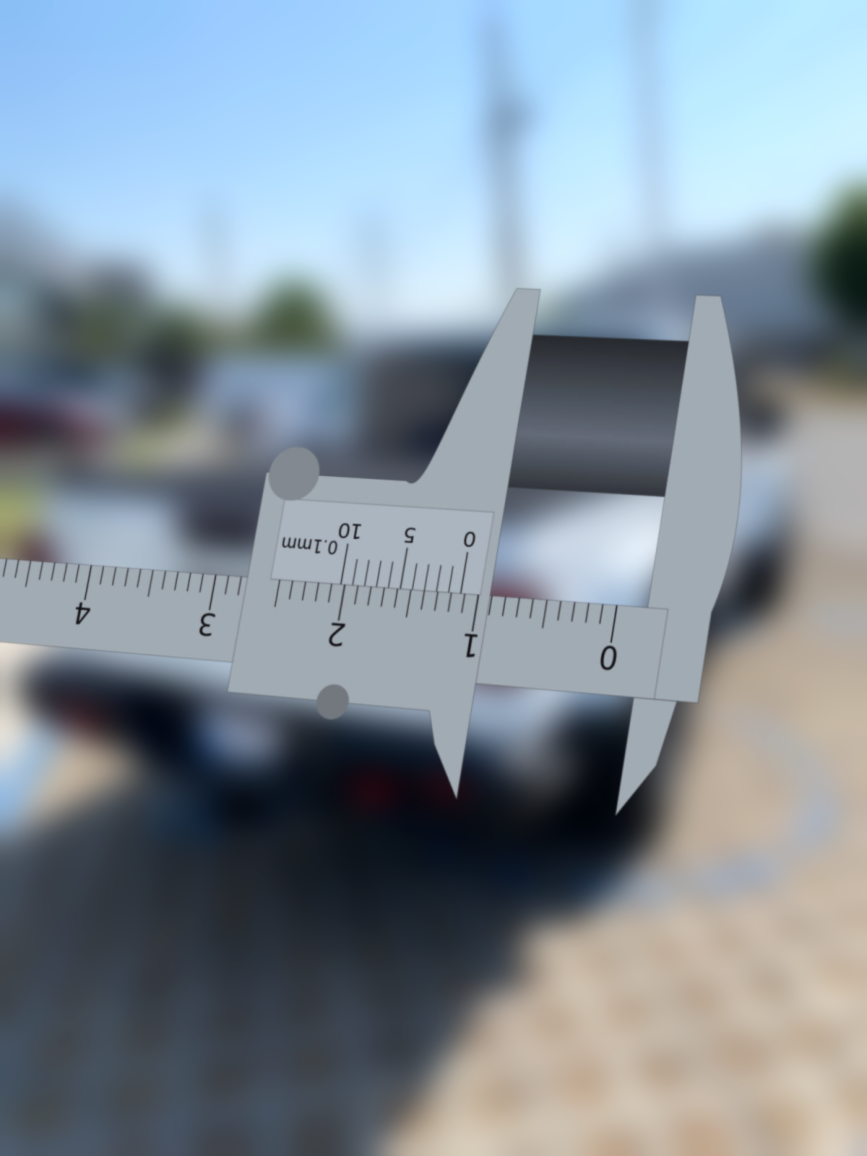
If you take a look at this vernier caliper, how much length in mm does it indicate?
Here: 11.3 mm
